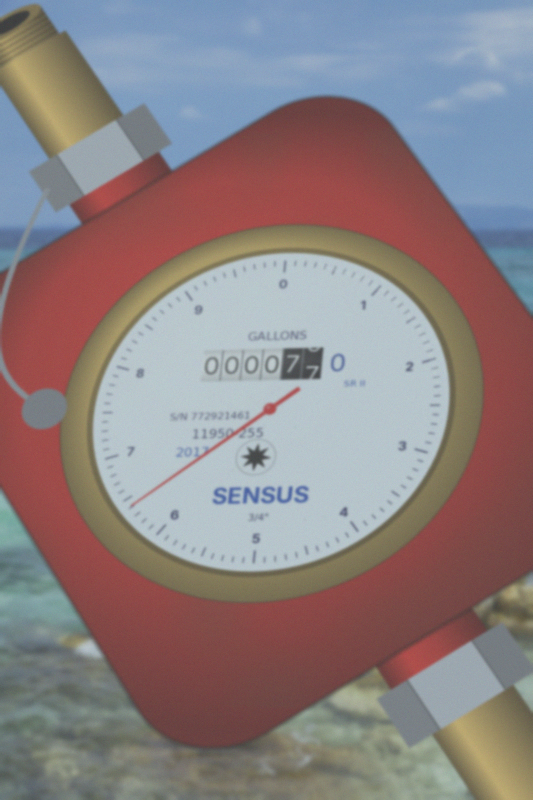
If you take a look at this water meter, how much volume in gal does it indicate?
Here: 766.4 gal
